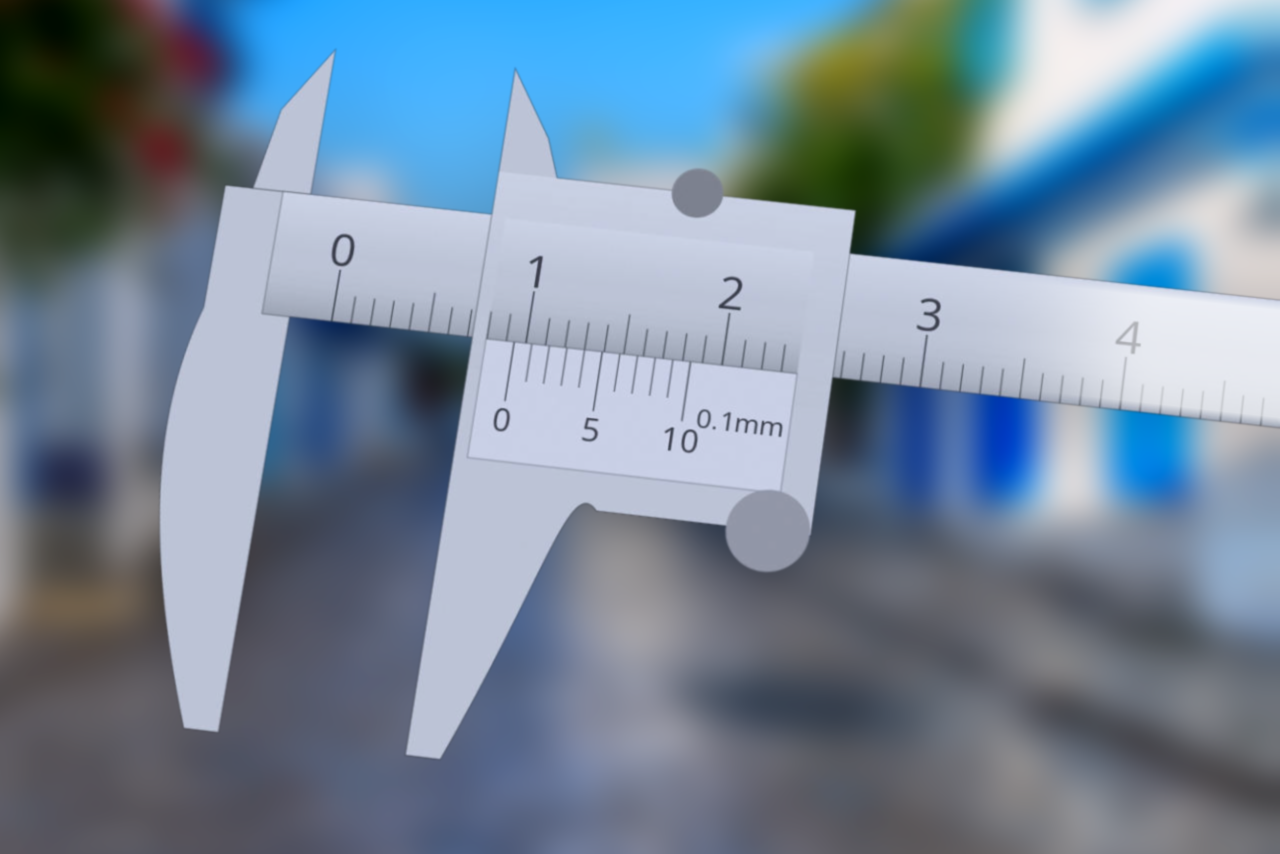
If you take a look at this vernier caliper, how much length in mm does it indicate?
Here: 9.4 mm
